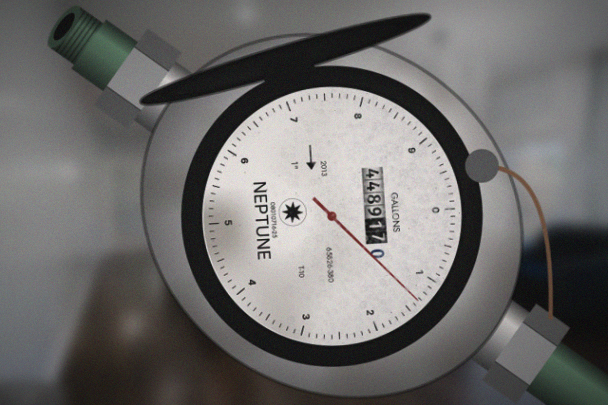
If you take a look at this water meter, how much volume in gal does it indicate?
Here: 4489171.3 gal
